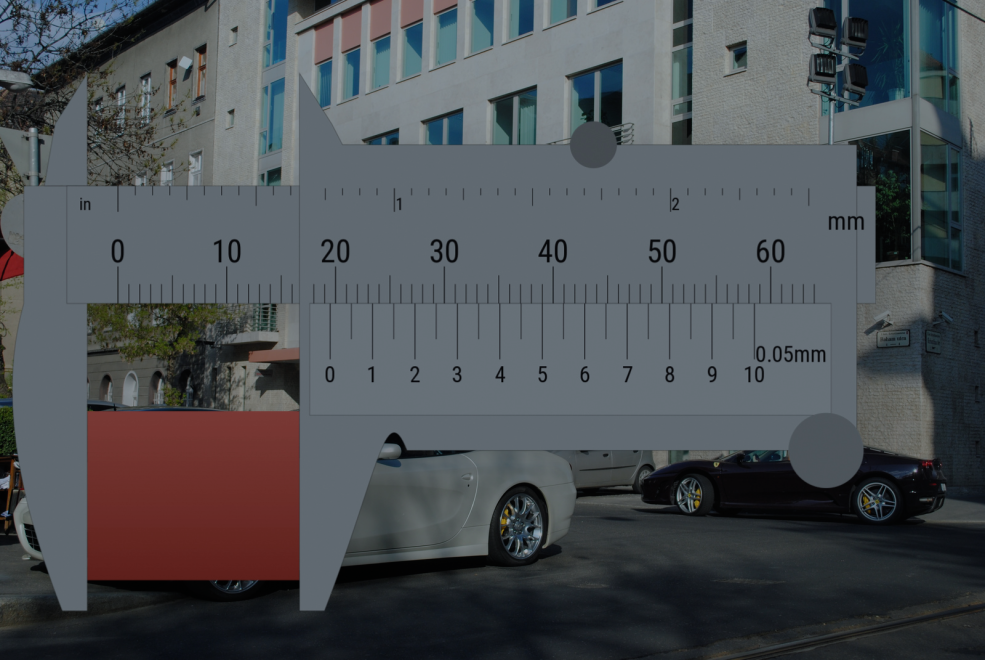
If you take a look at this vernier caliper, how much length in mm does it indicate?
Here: 19.5 mm
